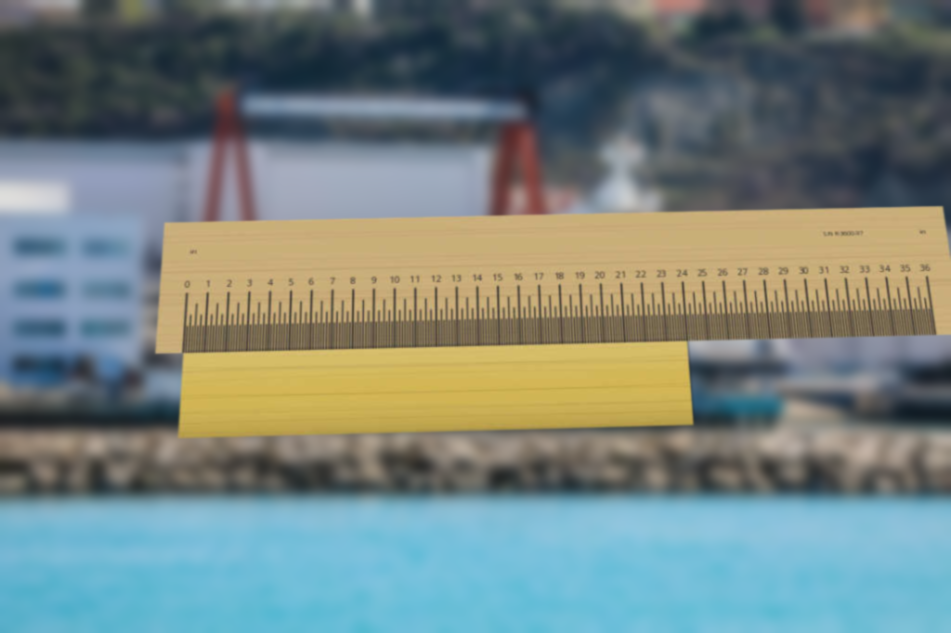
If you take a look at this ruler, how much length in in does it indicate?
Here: 24 in
